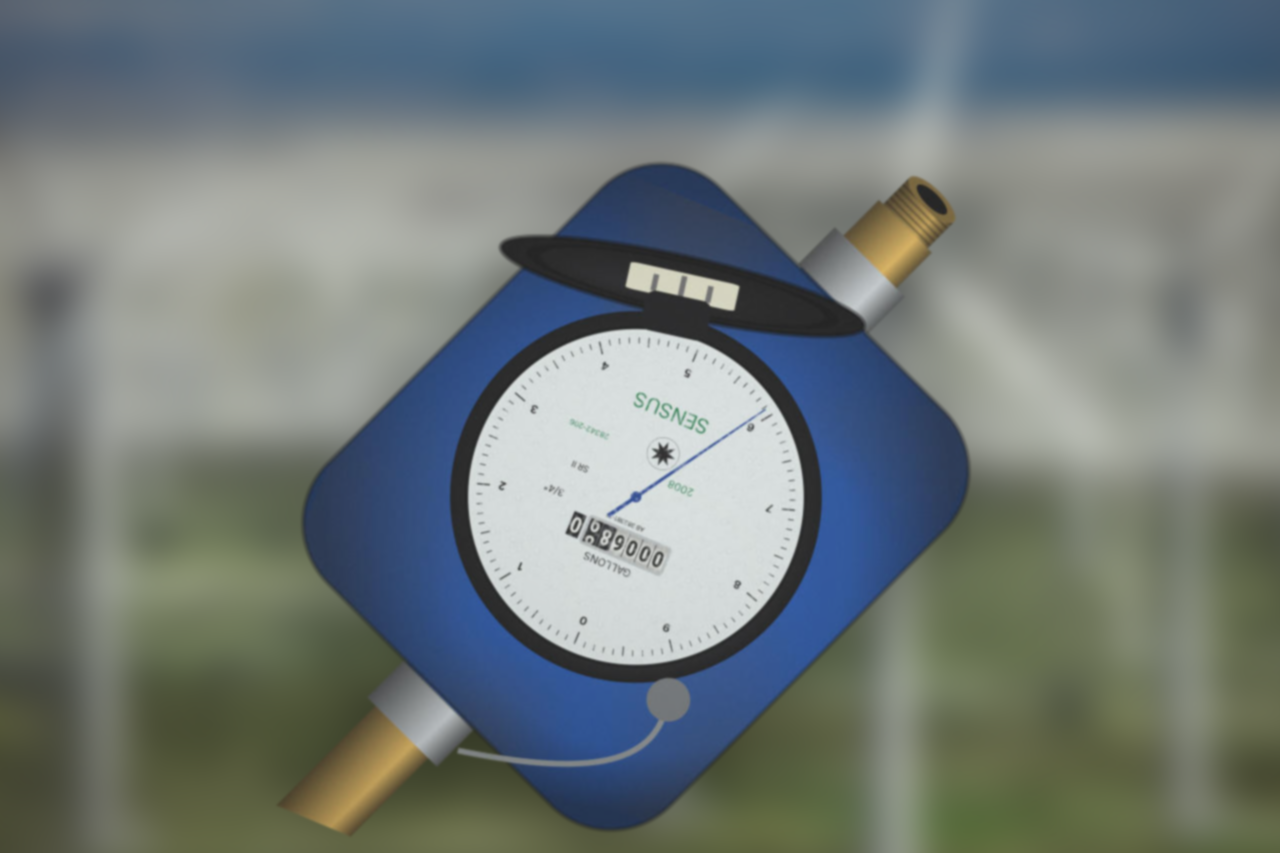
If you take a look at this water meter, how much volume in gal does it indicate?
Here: 6885.9 gal
